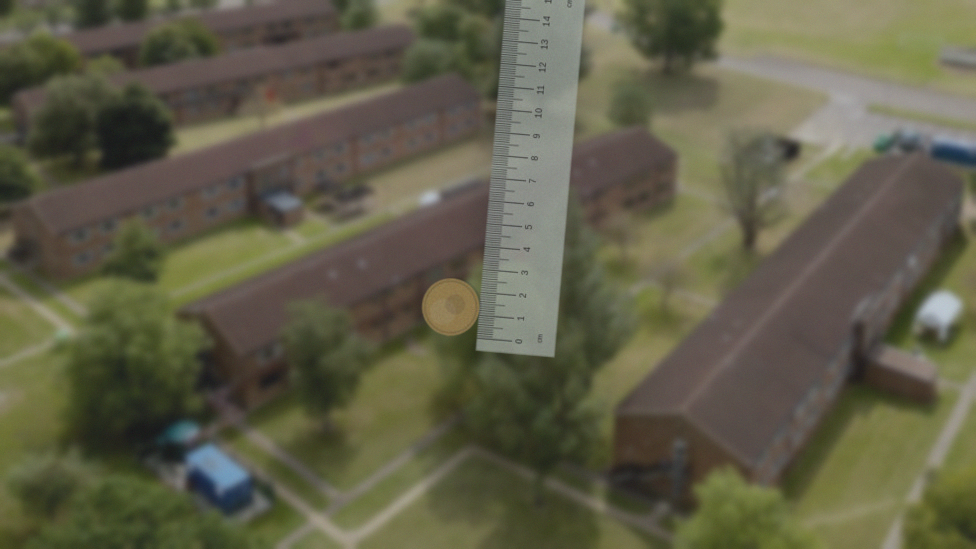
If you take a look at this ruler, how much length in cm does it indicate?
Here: 2.5 cm
